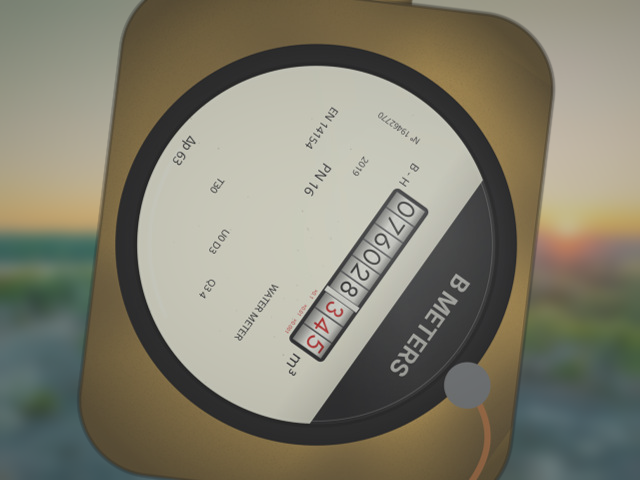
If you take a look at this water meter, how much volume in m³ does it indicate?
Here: 76028.345 m³
